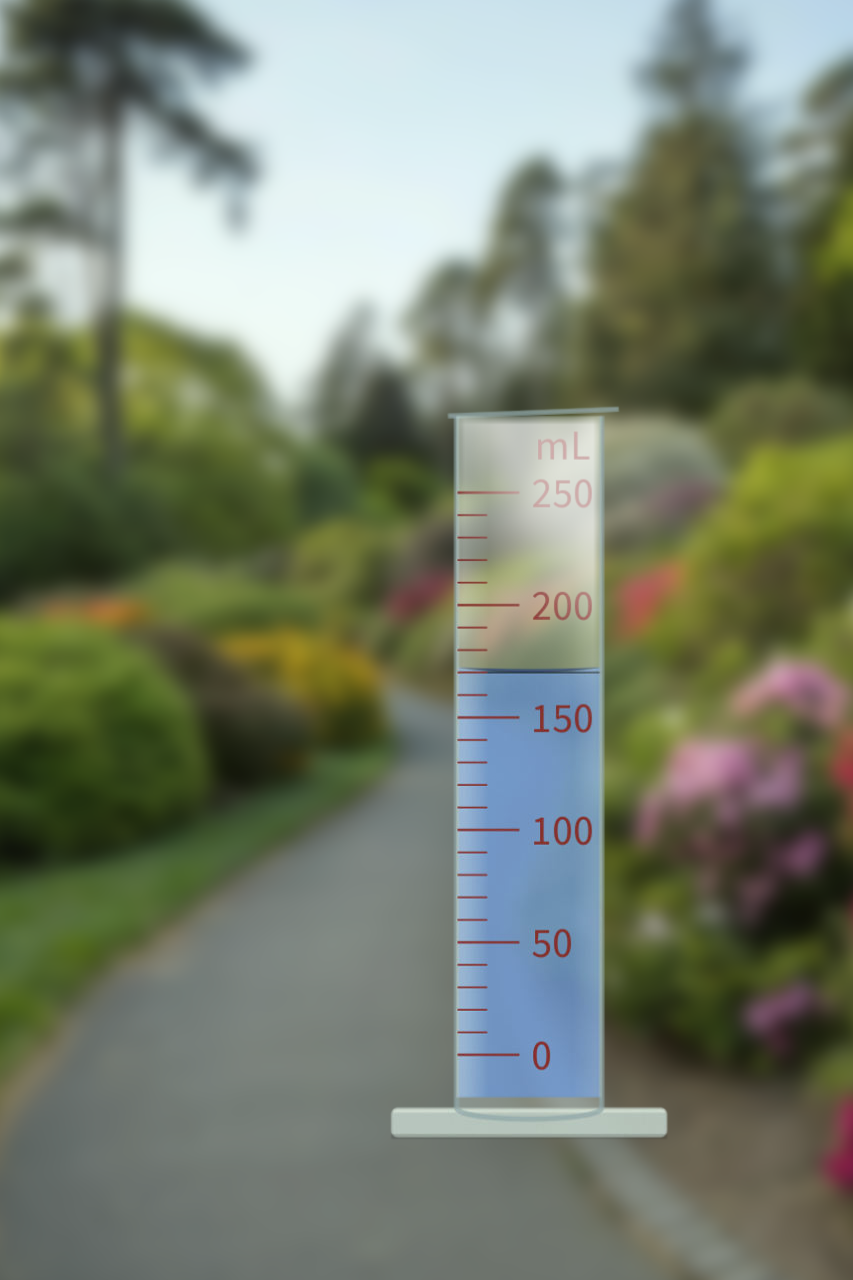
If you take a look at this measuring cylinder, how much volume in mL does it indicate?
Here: 170 mL
